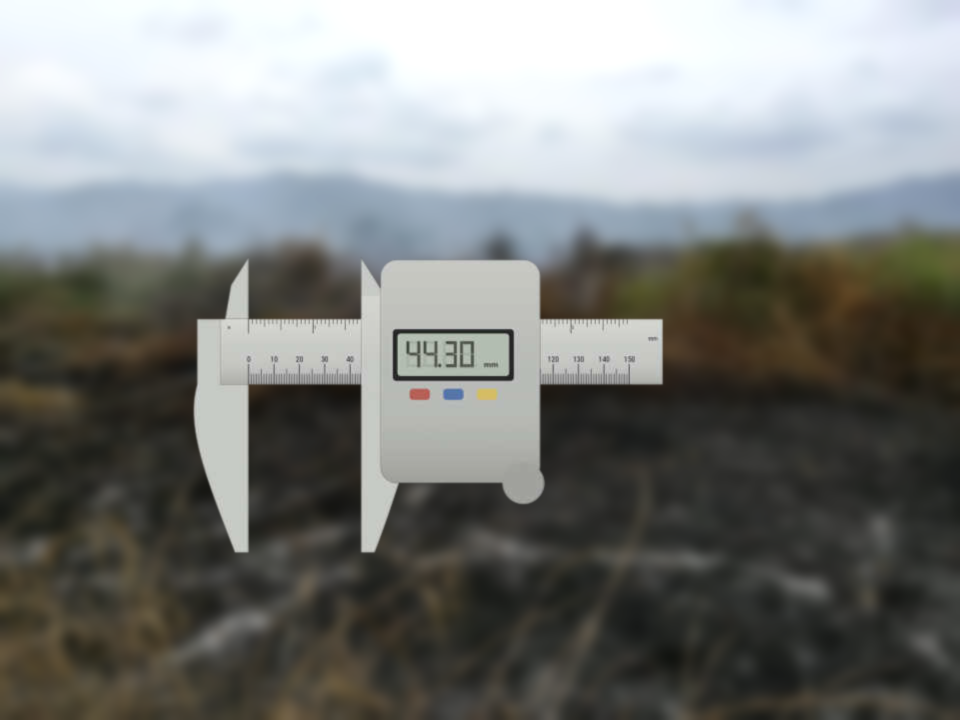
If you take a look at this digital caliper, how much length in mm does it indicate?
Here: 44.30 mm
